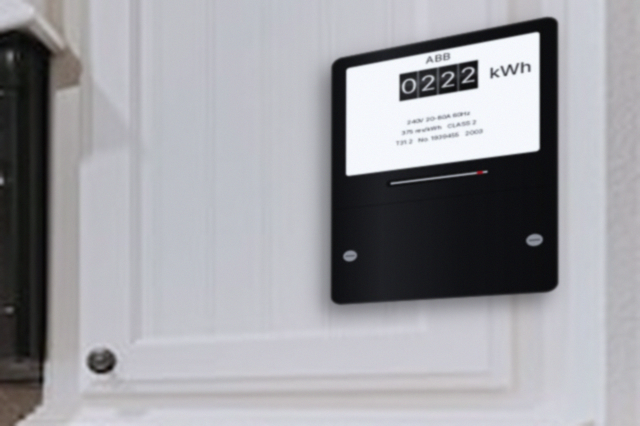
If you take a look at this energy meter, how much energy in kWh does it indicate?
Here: 222 kWh
